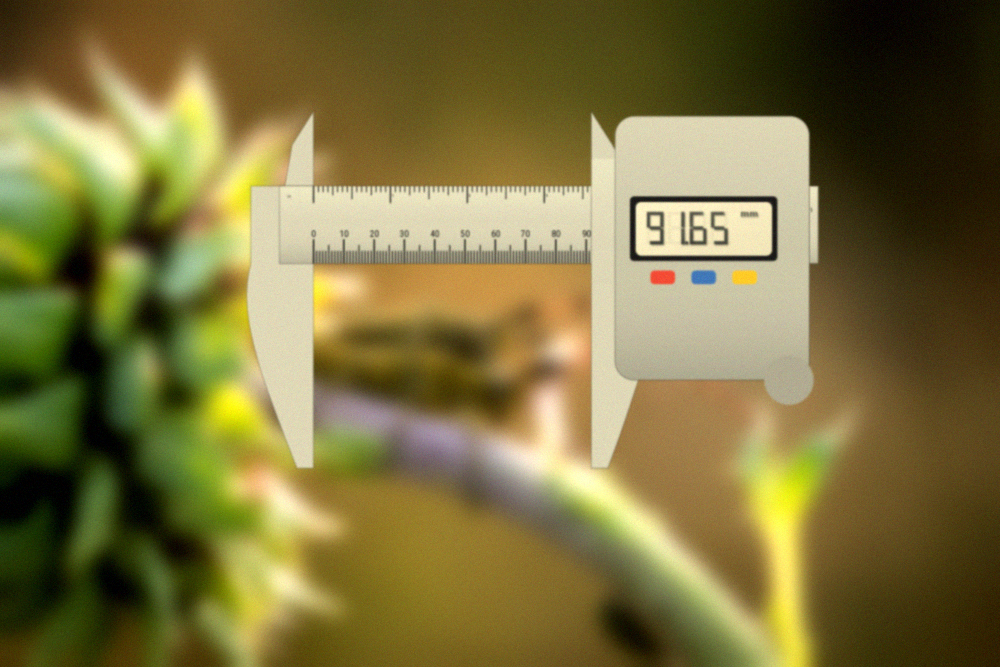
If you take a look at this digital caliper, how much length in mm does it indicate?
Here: 91.65 mm
